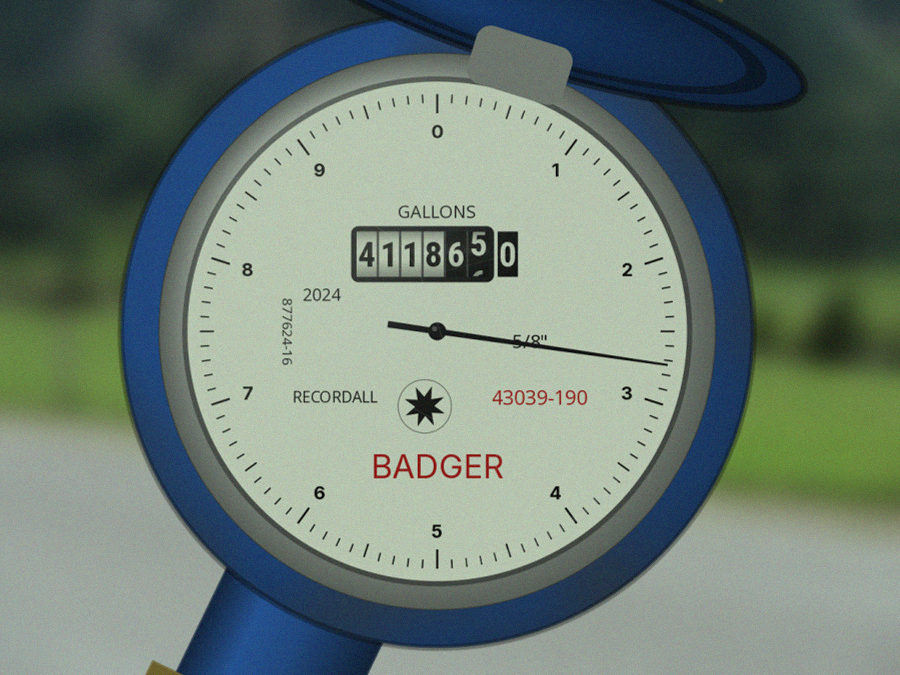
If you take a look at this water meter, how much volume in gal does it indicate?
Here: 4118652.7 gal
